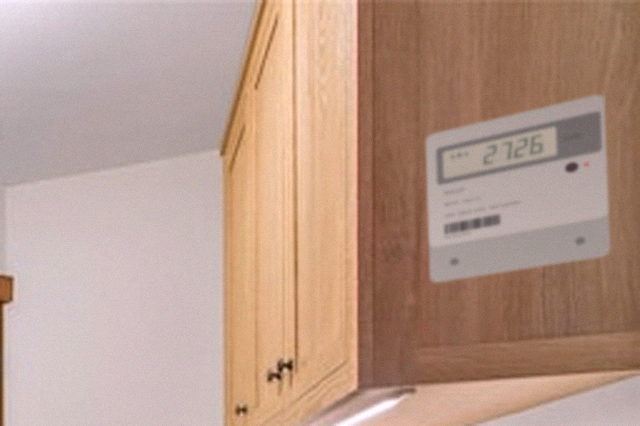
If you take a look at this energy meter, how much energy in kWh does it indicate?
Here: 2726 kWh
